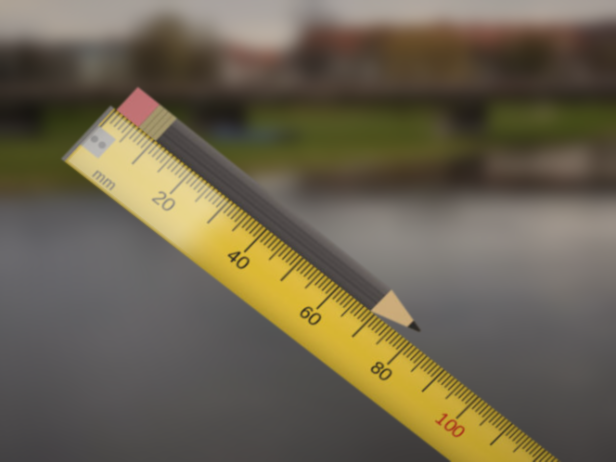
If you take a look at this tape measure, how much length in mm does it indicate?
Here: 80 mm
